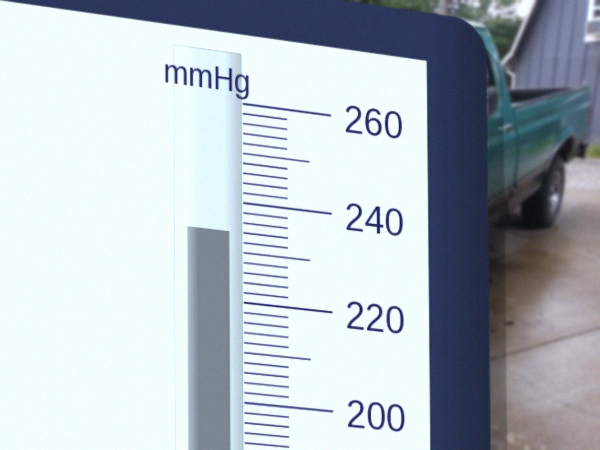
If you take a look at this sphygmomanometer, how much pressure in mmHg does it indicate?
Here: 234 mmHg
